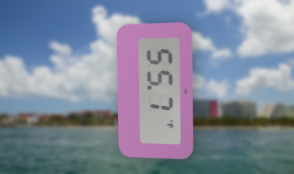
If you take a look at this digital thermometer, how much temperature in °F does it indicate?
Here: 55.7 °F
